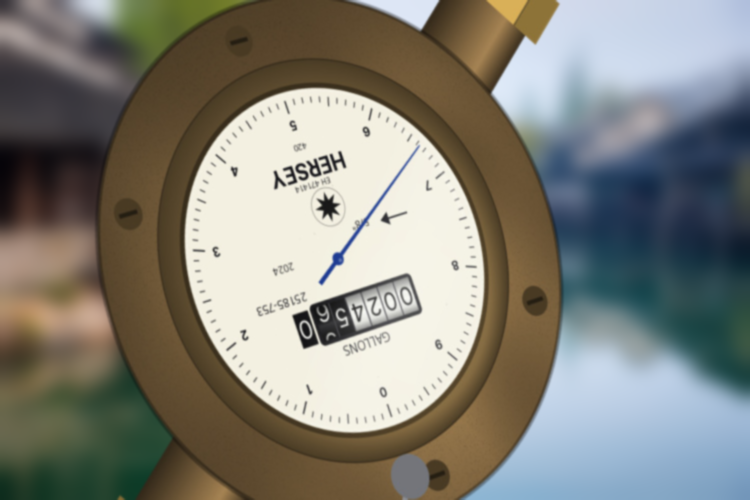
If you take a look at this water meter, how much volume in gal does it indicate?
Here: 24556.6 gal
